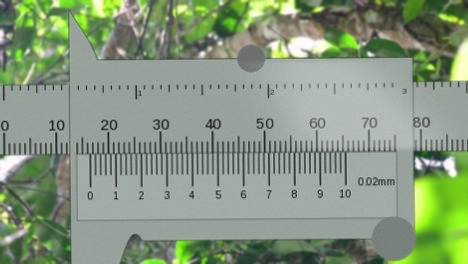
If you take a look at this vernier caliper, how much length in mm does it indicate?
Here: 16.5 mm
